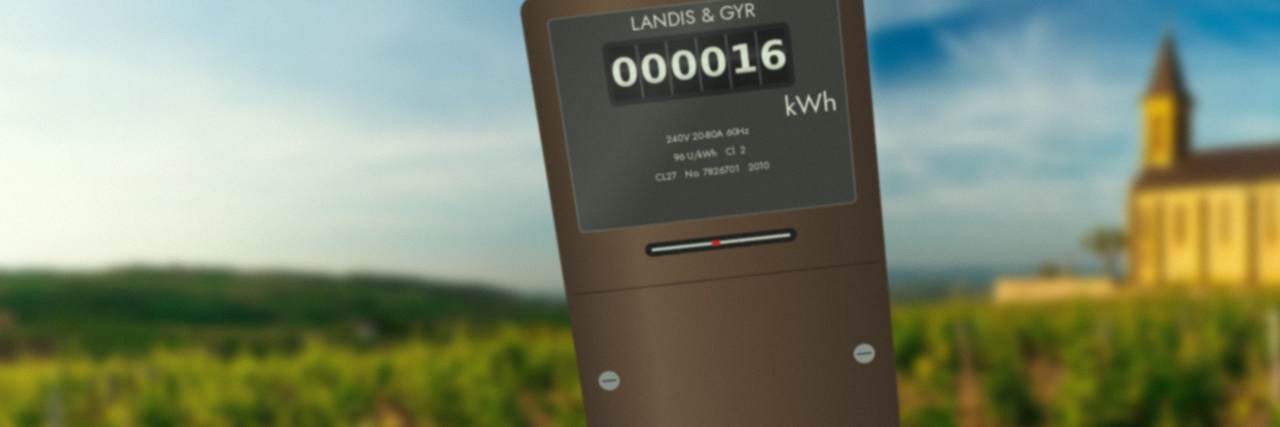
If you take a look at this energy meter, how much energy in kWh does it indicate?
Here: 16 kWh
